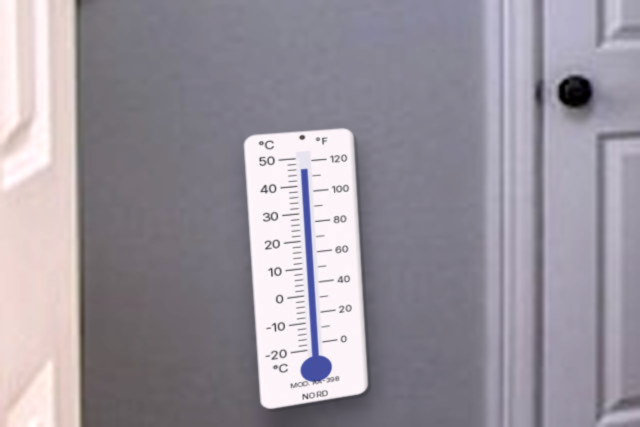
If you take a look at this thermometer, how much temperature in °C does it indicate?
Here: 46 °C
